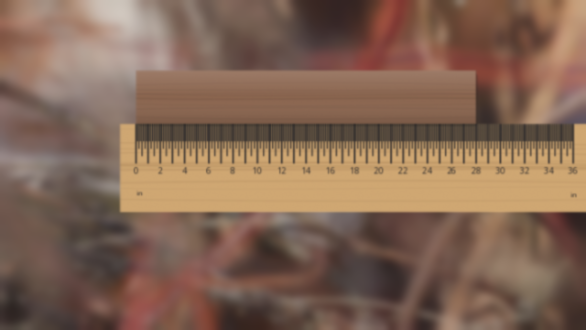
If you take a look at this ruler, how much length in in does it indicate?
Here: 28 in
